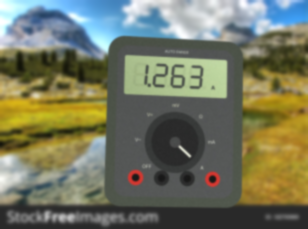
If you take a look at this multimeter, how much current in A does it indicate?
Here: 1.263 A
